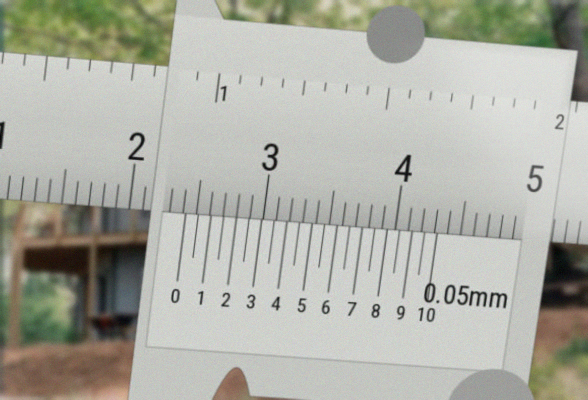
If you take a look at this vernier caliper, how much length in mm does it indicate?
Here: 24.2 mm
